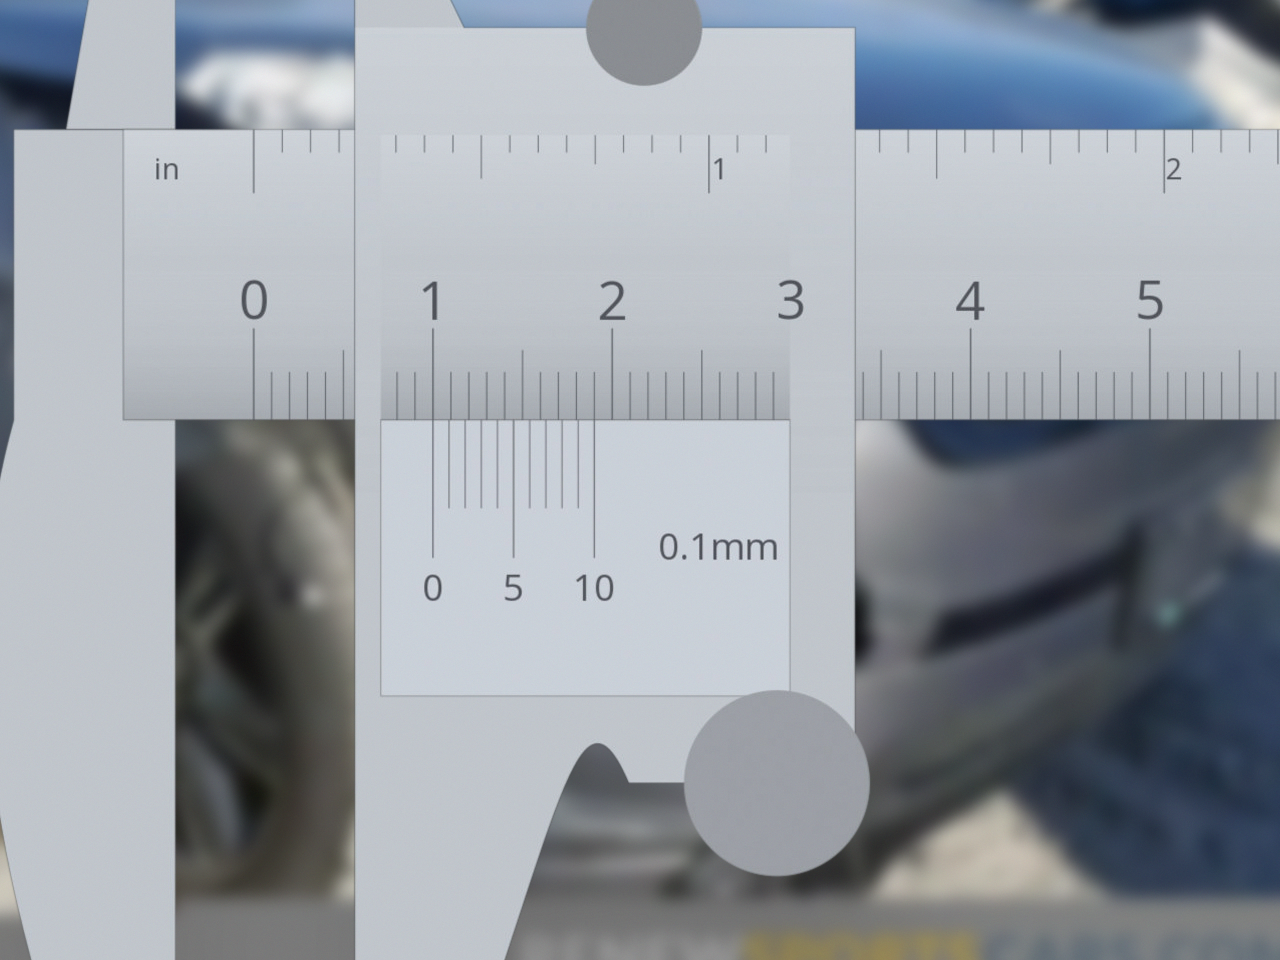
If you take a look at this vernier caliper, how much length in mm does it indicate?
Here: 10.0 mm
